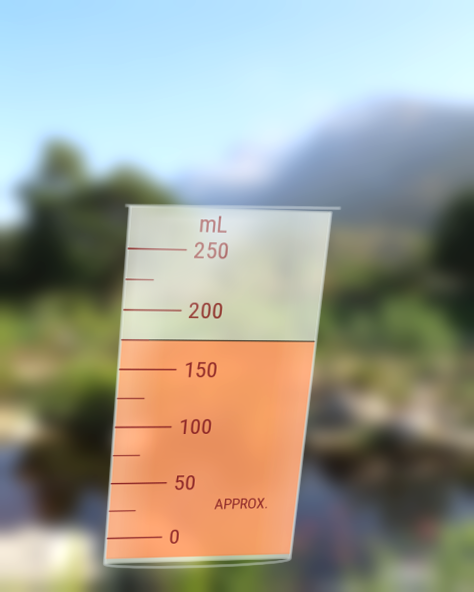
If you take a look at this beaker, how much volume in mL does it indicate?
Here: 175 mL
